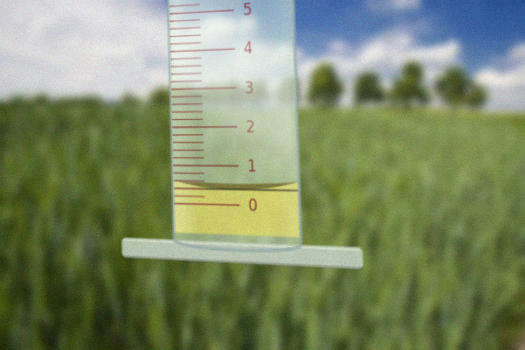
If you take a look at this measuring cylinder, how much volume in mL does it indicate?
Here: 0.4 mL
